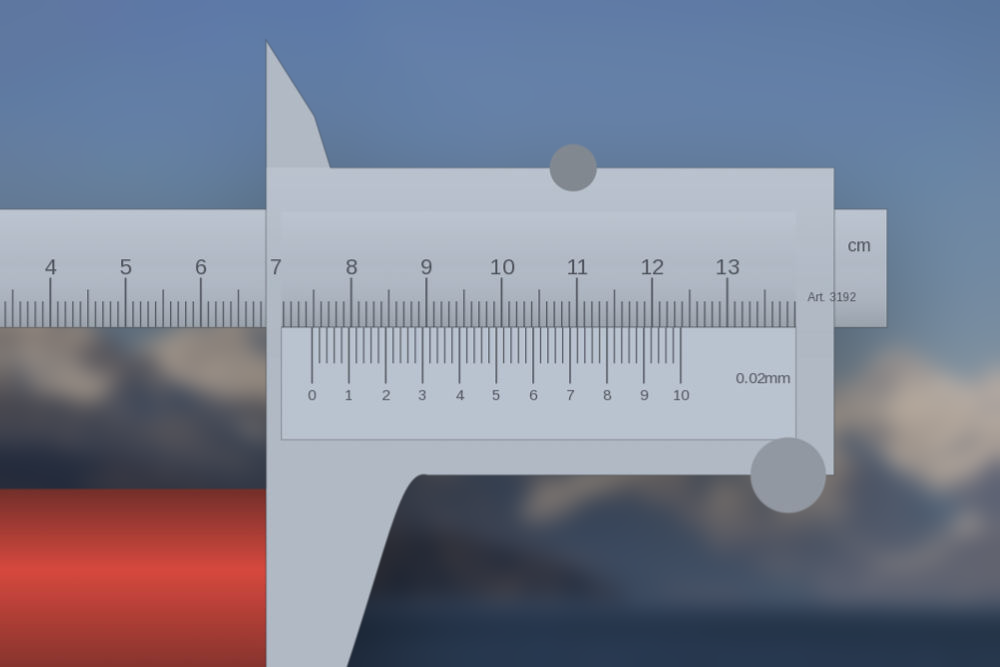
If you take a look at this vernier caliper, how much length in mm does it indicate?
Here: 74.8 mm
